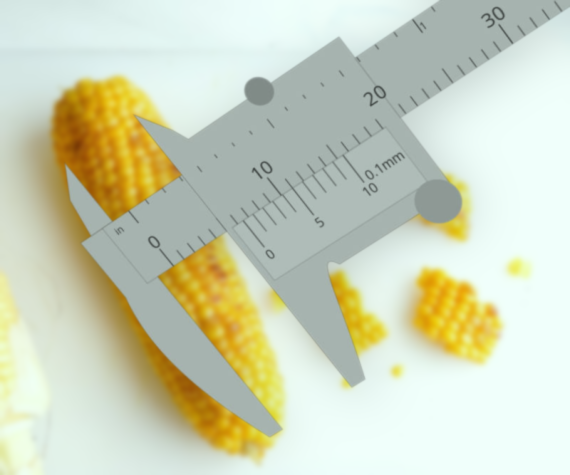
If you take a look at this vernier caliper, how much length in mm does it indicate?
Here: 6.5 mm
